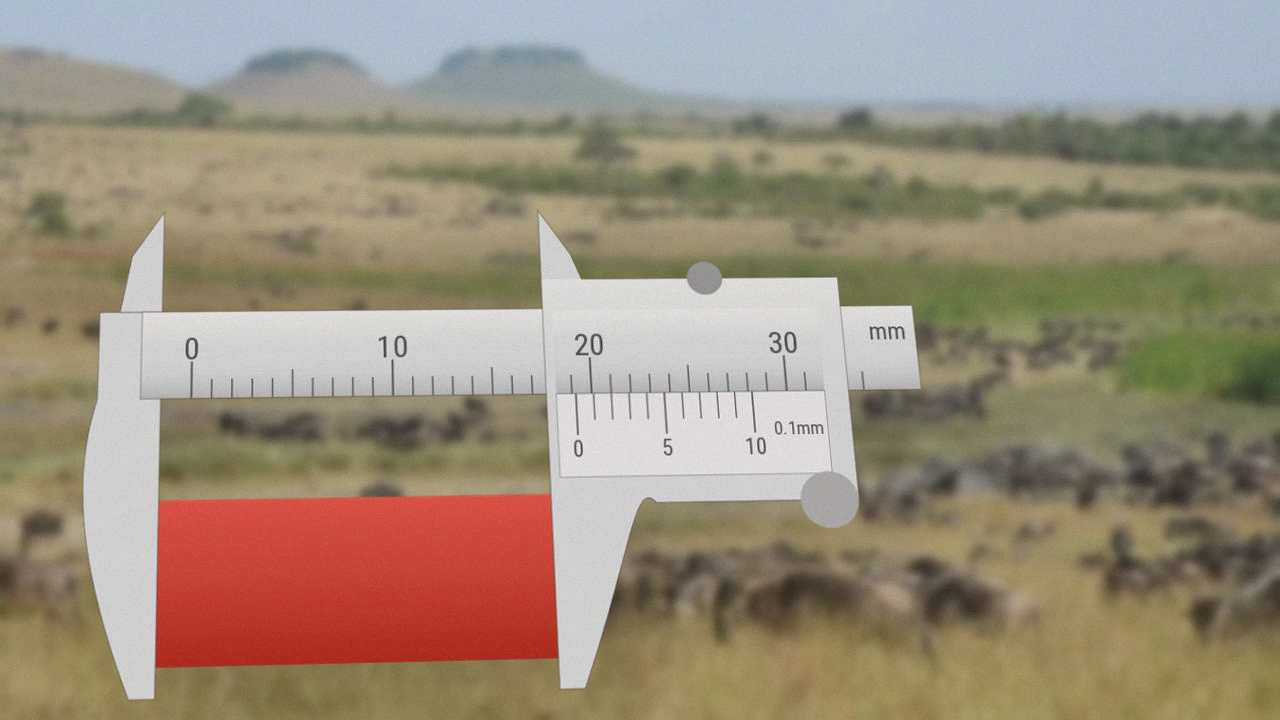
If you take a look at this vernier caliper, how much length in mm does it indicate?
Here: 19.2 mm
